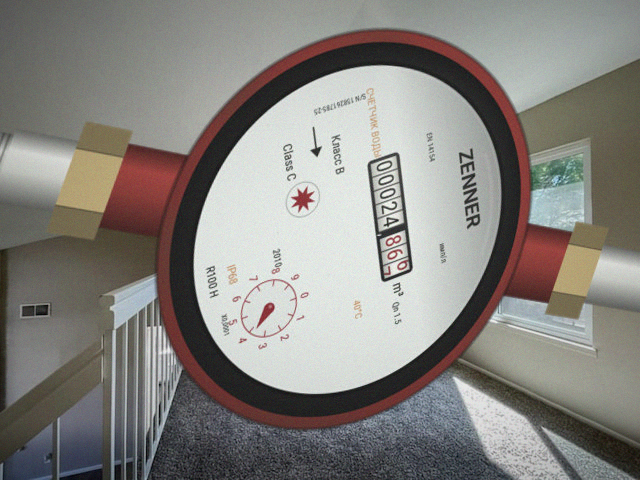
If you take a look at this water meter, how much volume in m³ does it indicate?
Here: 24.8663 m³
